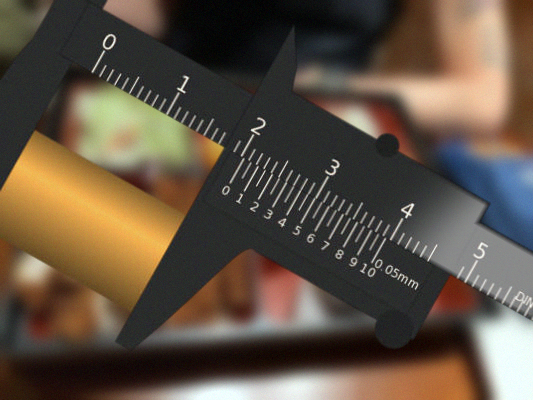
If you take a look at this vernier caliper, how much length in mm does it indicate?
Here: 20.4 mm
